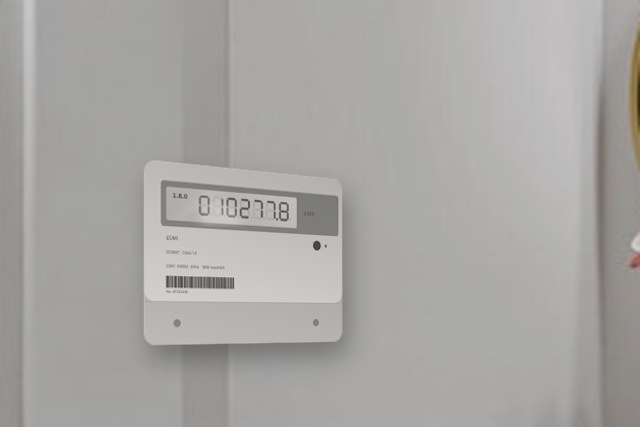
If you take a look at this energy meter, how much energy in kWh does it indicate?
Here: 10277.8 kWh
